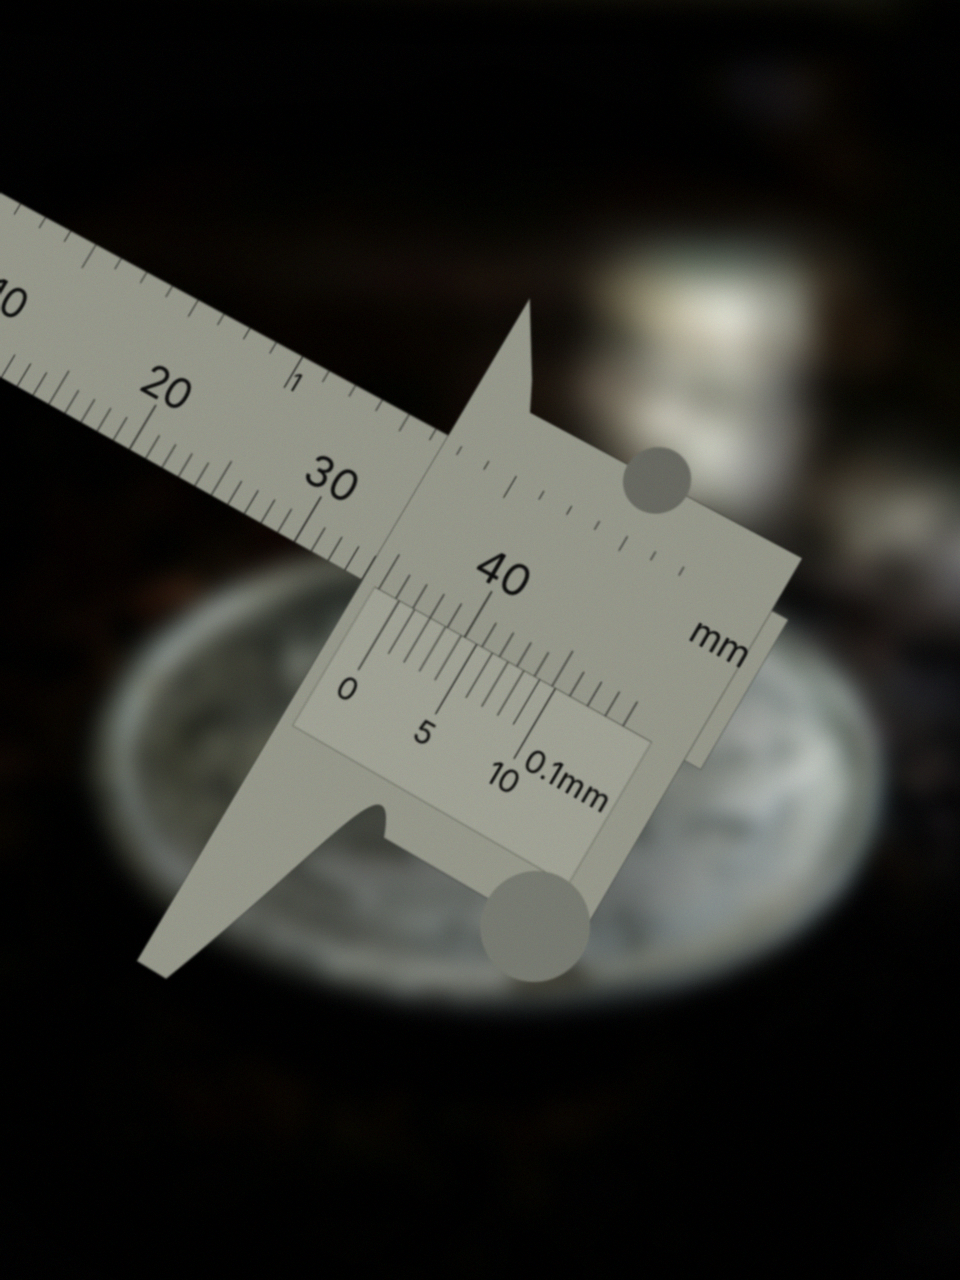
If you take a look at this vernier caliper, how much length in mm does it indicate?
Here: 36.2 mm
